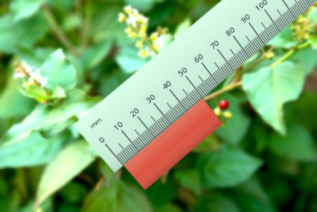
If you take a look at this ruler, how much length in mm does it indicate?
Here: 50 mm
